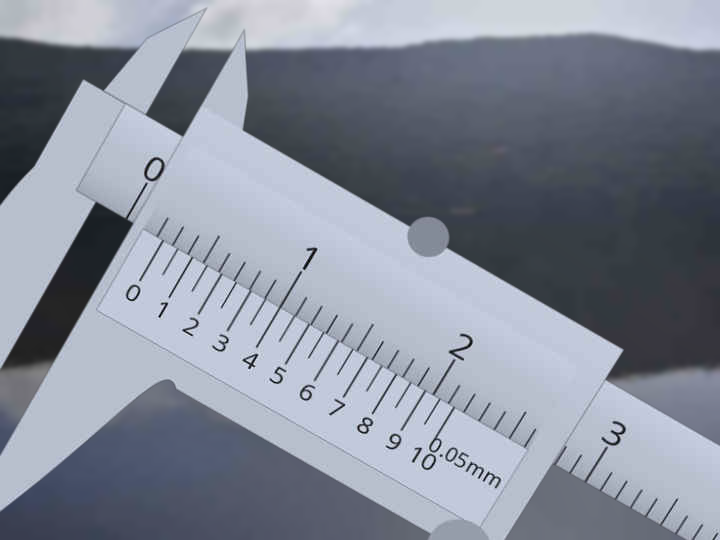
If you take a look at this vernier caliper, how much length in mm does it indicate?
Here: 2.4 mm
